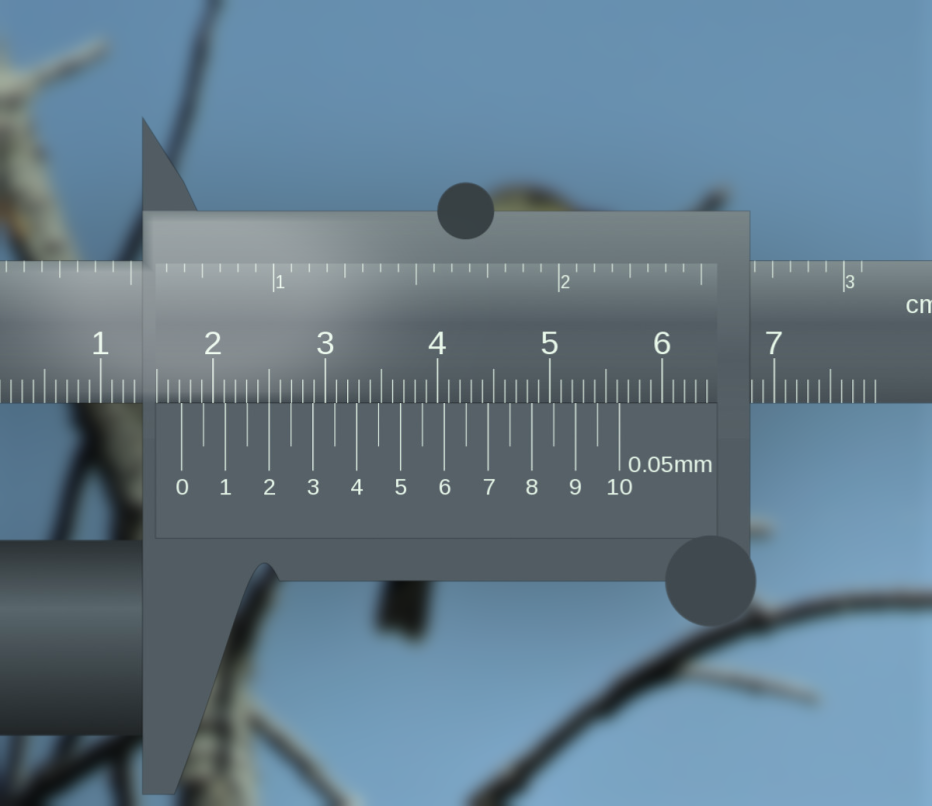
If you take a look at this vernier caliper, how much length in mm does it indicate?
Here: 17.2 mm
